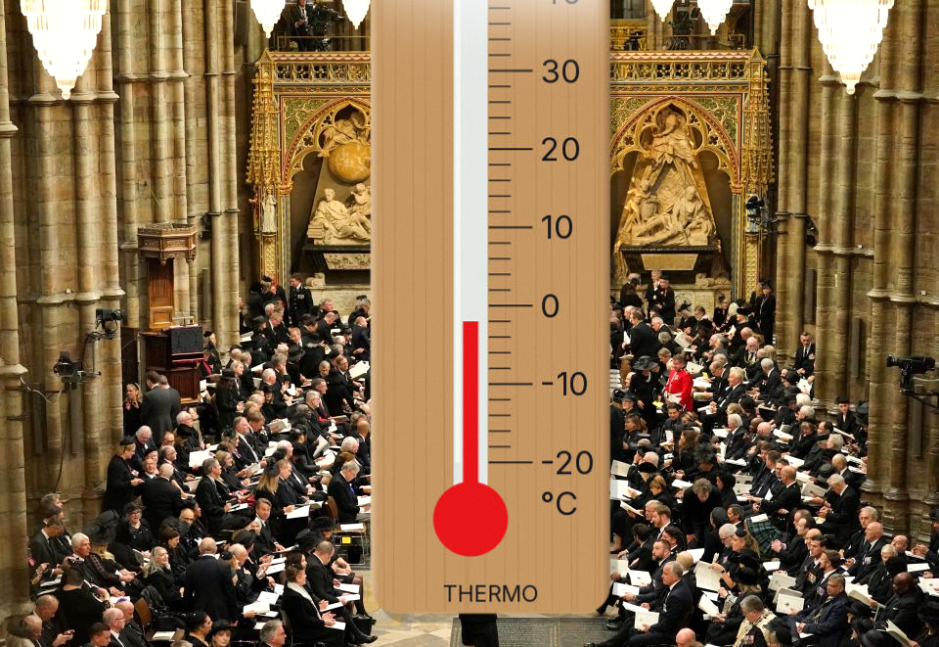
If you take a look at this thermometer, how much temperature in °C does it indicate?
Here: -2 °C
